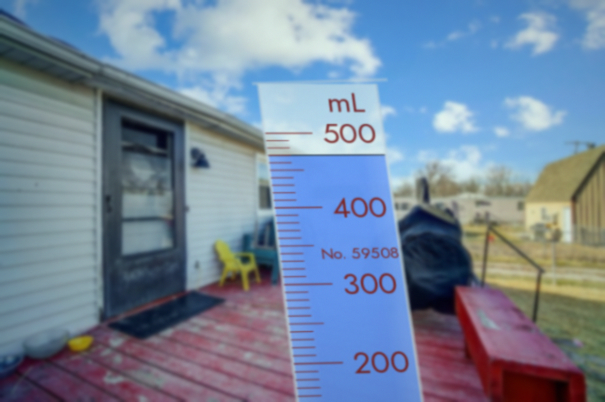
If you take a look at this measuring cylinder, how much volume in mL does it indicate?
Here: 470 mL
